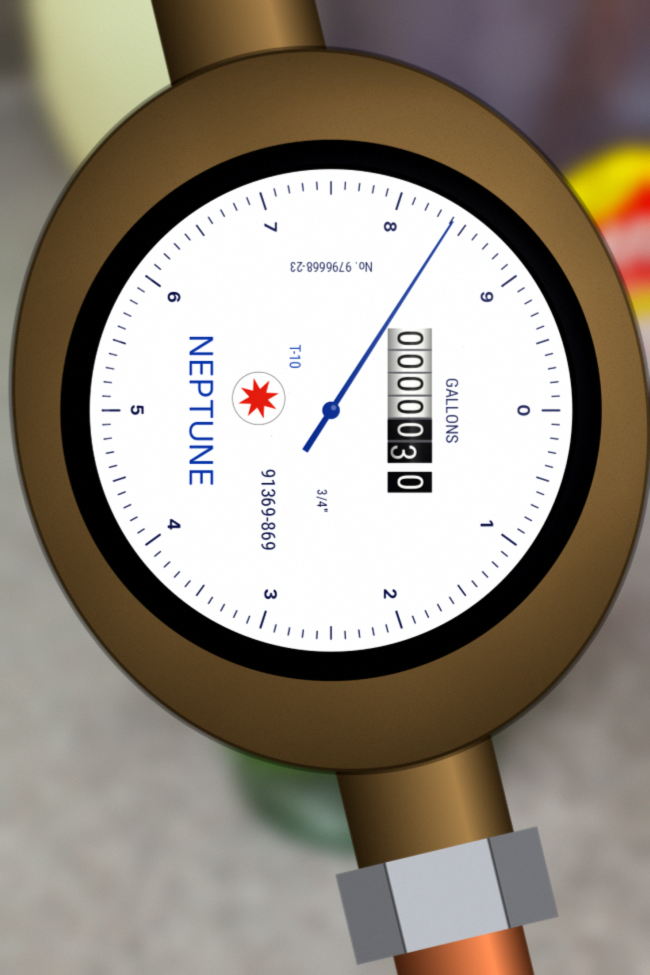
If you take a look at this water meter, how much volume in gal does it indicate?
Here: 28.4 gal
